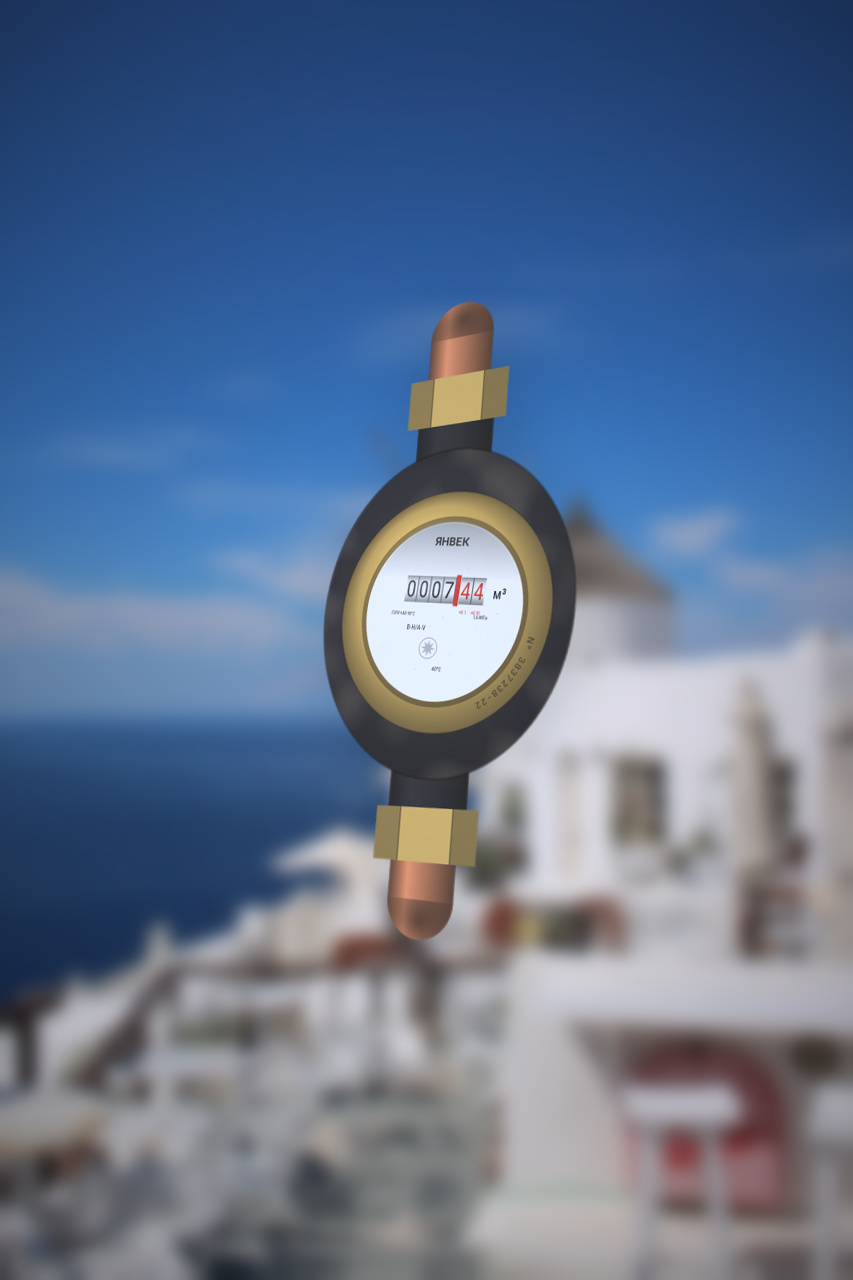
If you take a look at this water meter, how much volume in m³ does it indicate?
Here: 7.44 m³
